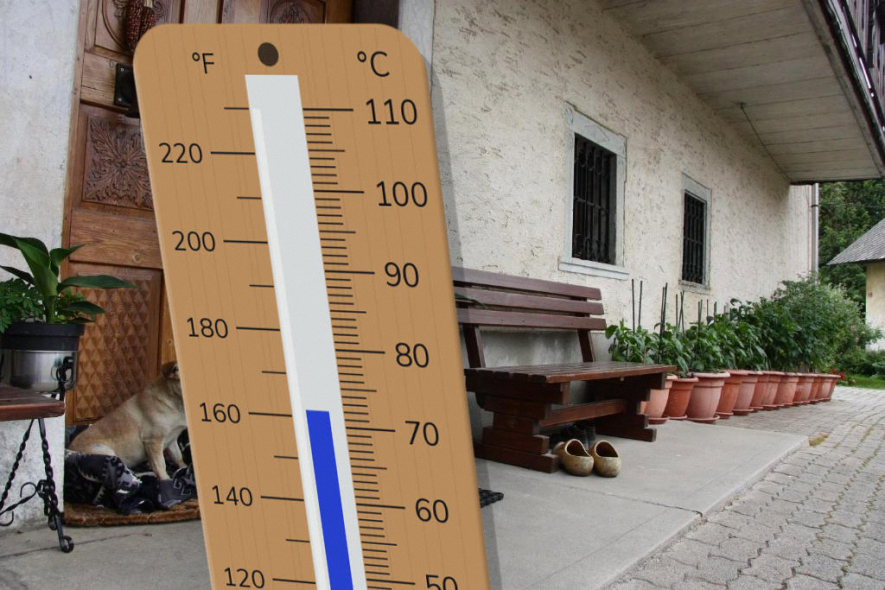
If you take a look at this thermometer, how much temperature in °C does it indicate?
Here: 72 °C
